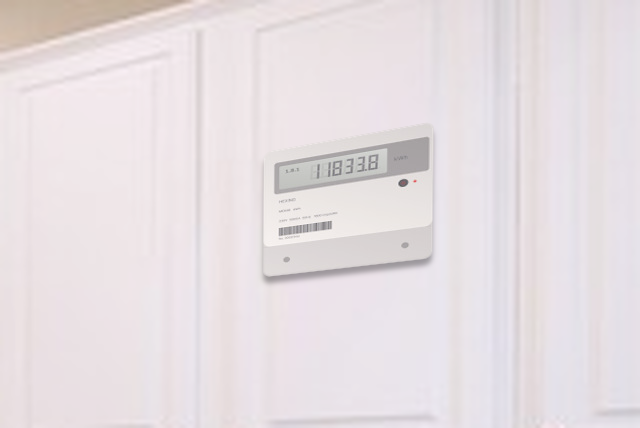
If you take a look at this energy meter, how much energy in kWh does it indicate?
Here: 11833.8 kWh
